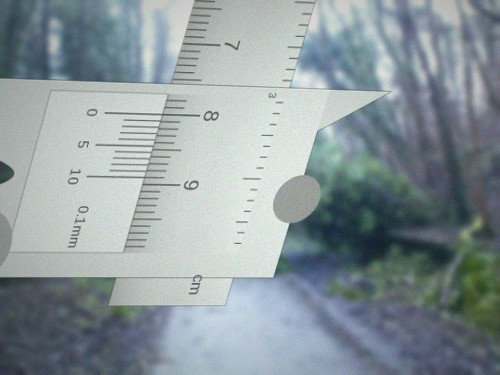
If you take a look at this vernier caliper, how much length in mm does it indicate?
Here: 80.0 mm
